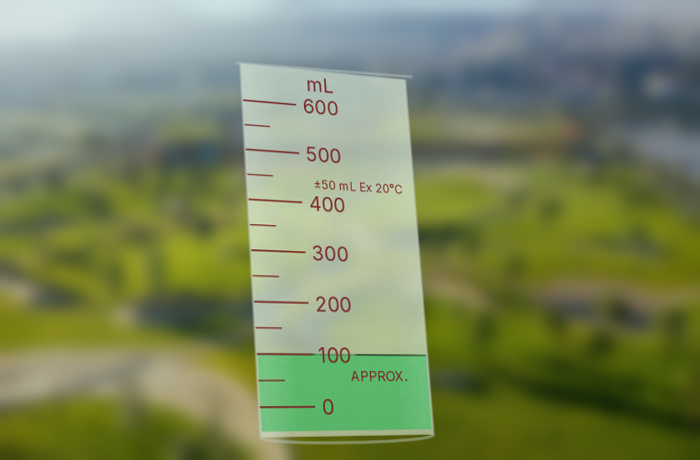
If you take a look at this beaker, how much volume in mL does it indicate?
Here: 100 mL
